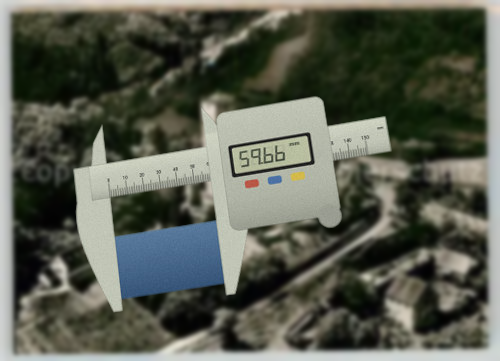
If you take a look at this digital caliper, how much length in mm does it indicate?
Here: 59.66 mm
